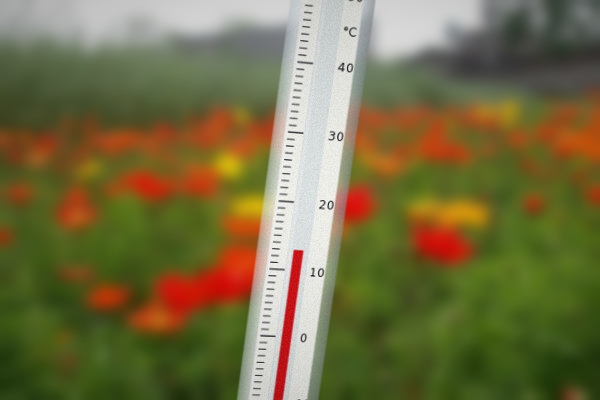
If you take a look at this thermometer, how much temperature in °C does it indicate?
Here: 13 °C
